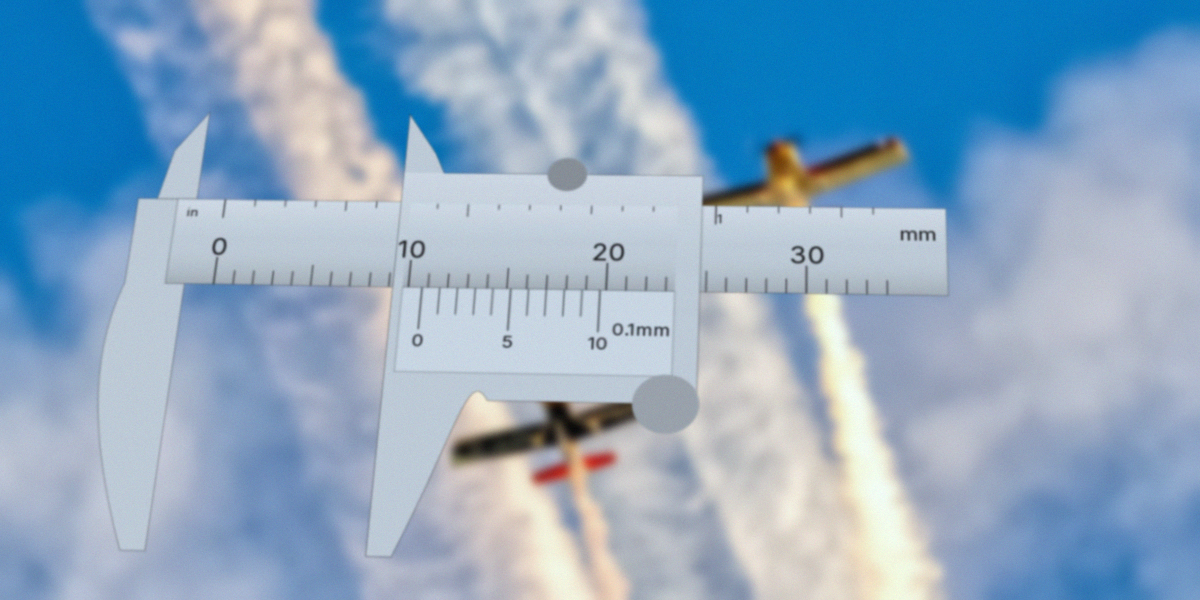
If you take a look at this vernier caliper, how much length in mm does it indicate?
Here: 10.7 mm
